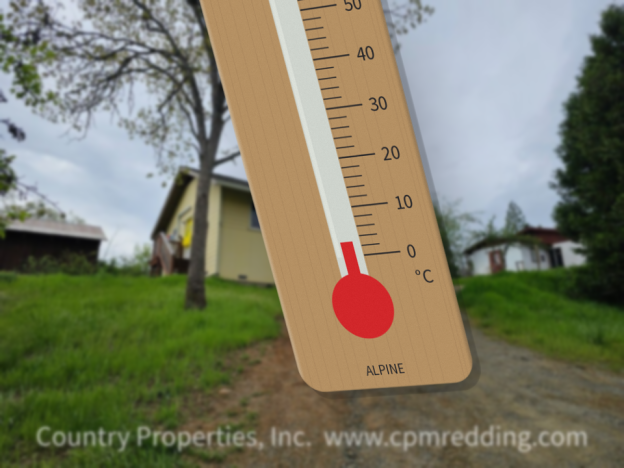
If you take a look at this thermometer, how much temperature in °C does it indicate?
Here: 3 °C
